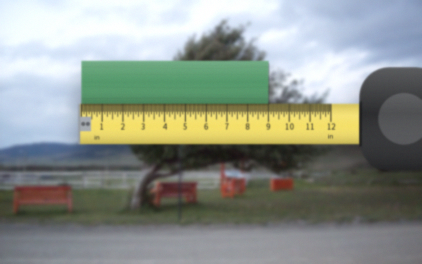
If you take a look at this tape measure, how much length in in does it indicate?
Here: 9 in
